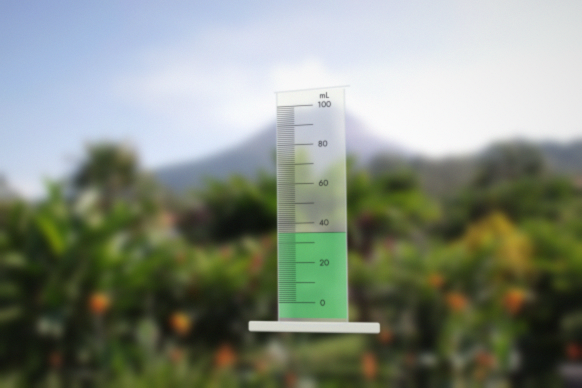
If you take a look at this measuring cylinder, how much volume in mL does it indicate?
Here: 35 mL
